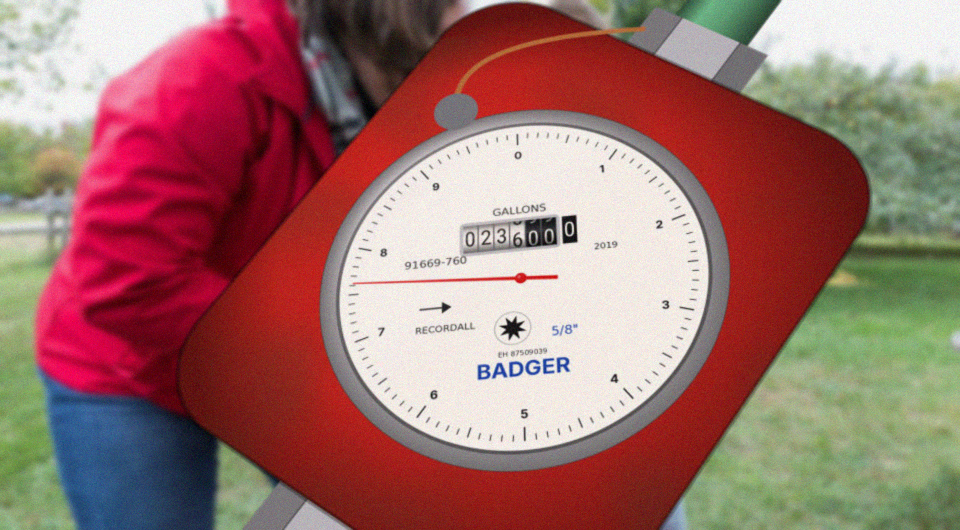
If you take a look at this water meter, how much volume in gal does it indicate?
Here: 235997.6 gal
